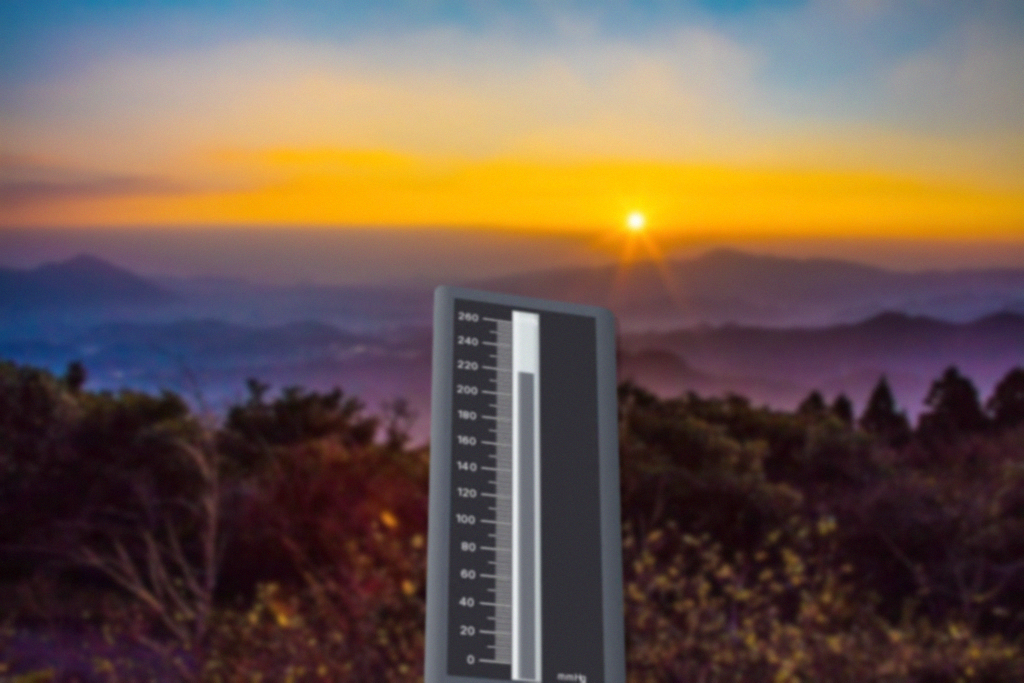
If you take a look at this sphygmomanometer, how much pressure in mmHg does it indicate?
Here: 220 mmHg
